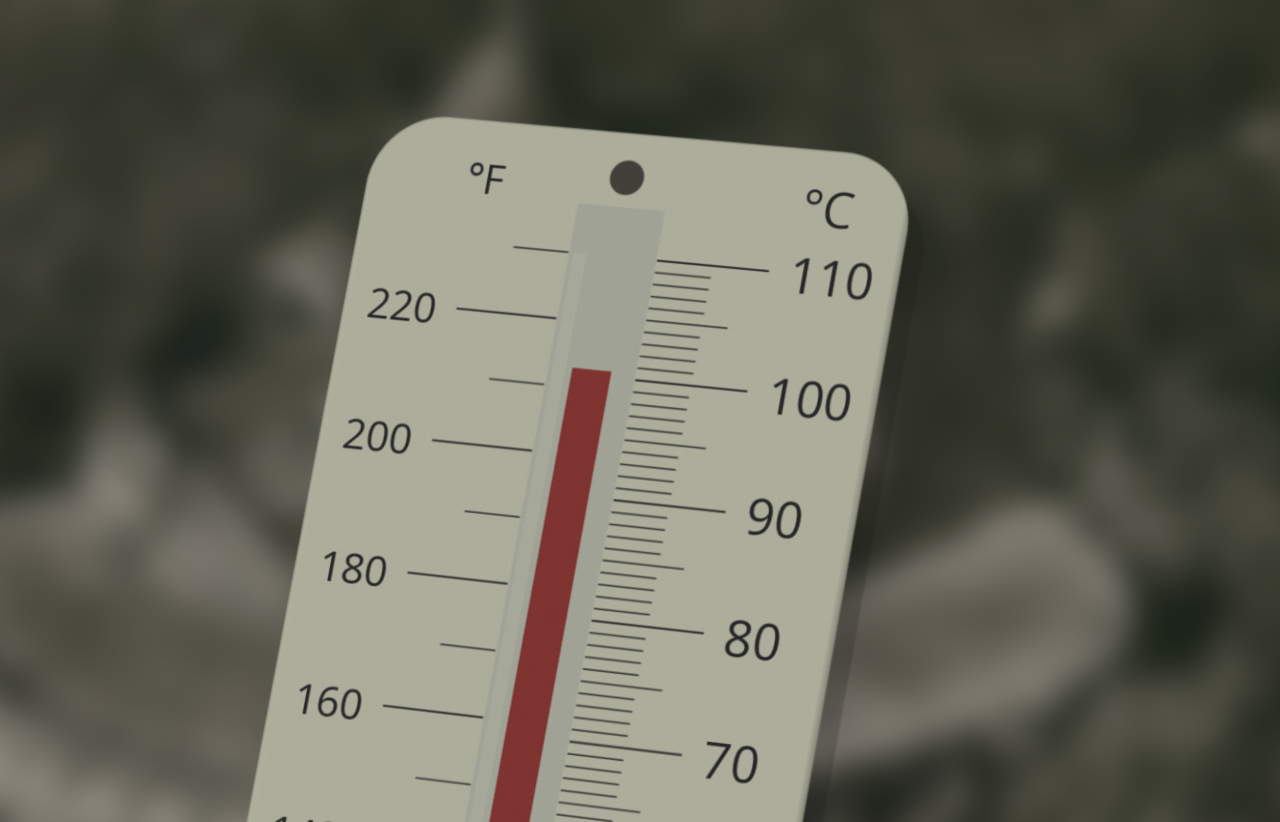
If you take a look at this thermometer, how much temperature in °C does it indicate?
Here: 100.5 °C
